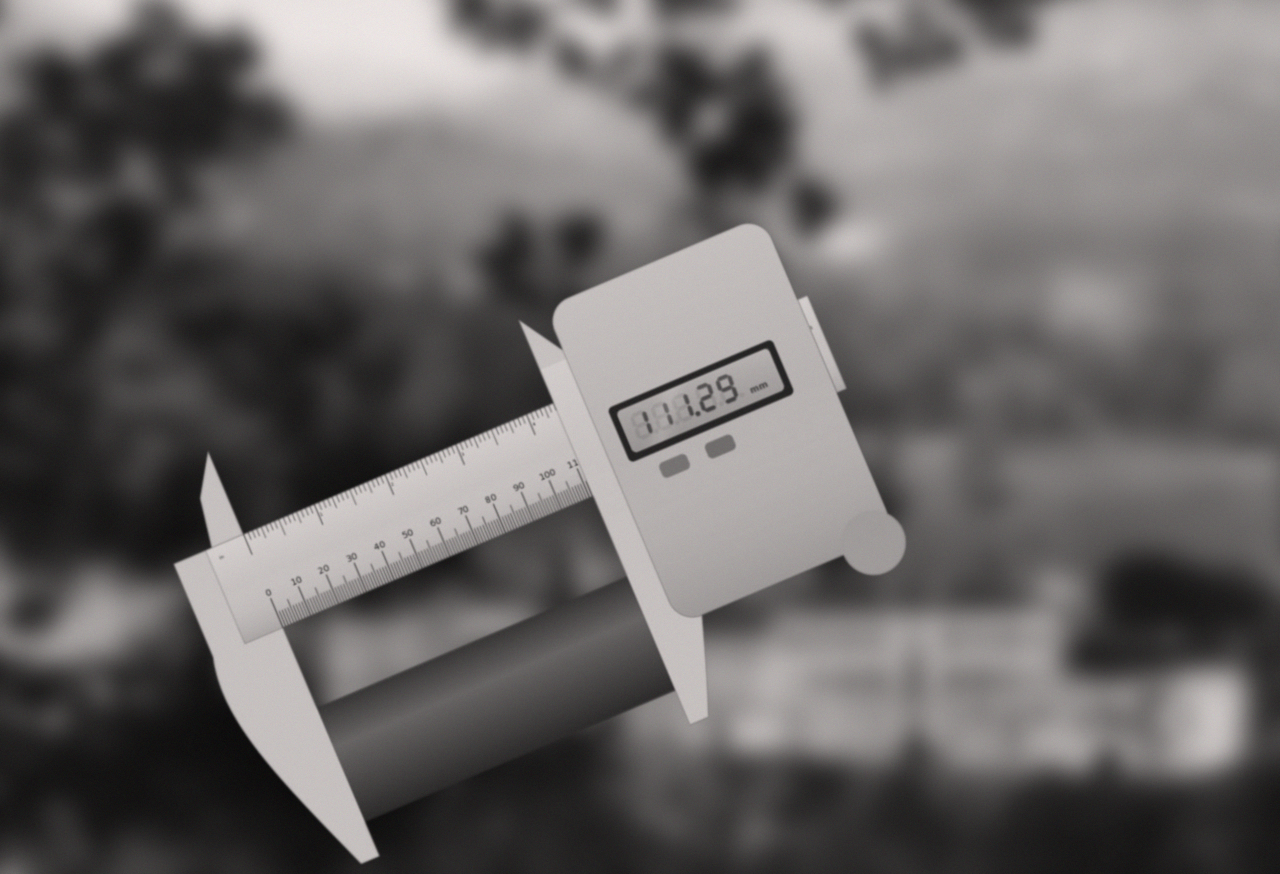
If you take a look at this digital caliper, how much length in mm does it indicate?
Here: 111.29 mm
